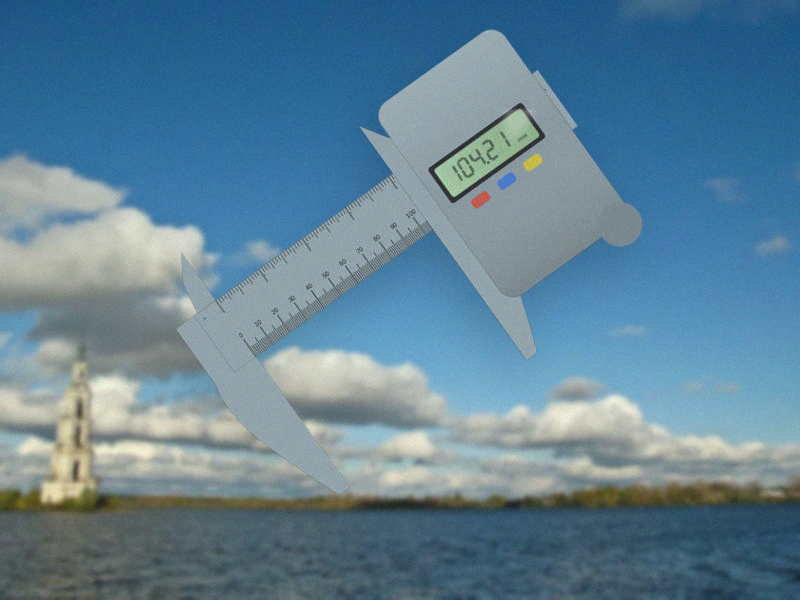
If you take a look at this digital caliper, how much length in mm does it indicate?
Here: 104.21 mm
